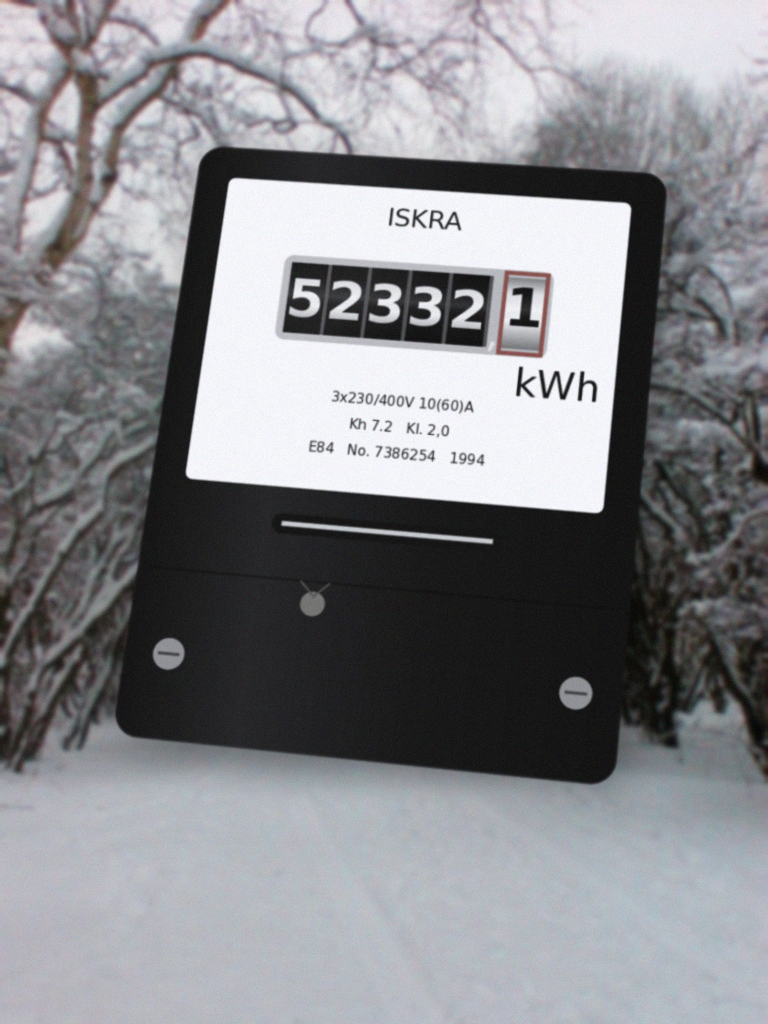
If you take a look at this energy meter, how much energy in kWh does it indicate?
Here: 52332.1 kWh
